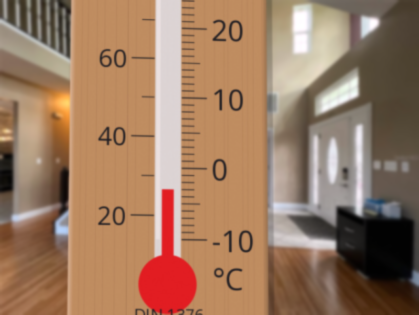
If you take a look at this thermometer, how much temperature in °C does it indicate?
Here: -3 °C
